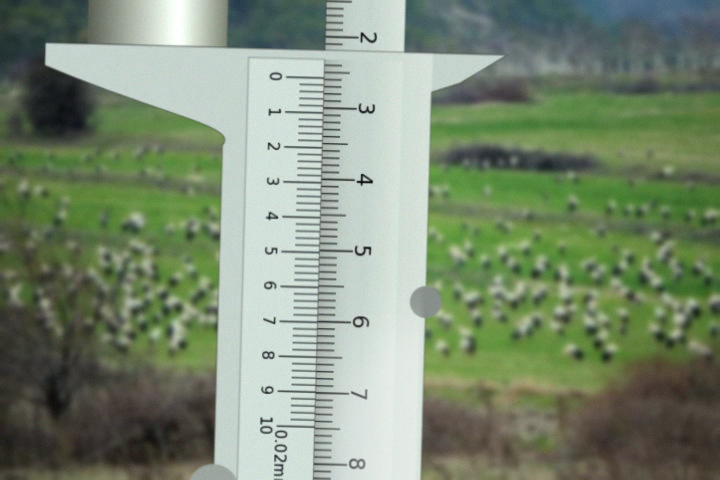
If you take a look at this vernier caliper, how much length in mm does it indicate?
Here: 25.8 mm
